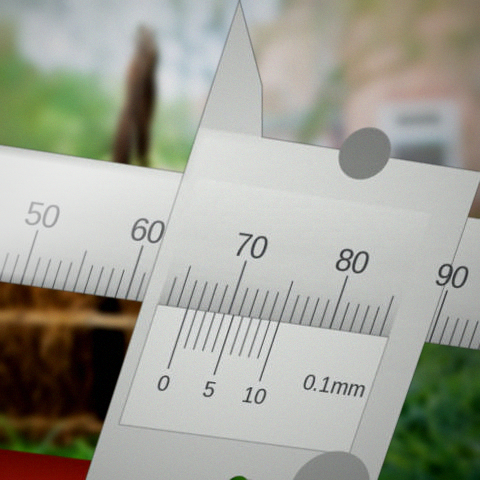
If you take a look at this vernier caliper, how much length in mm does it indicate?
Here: 66.0 mm
